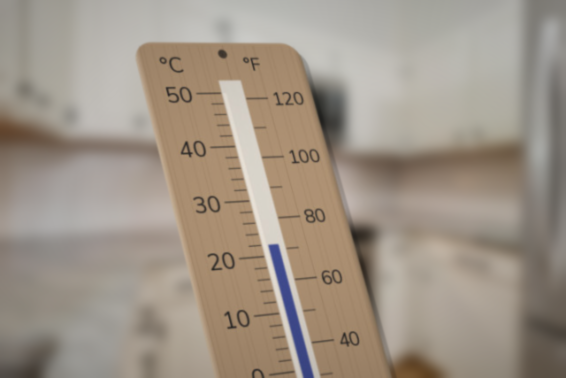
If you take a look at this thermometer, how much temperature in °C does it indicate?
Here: 22 °C
